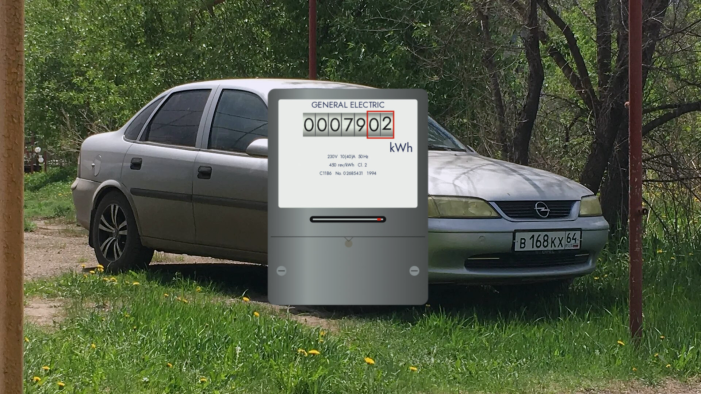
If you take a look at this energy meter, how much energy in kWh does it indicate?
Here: 79.02 kWh
